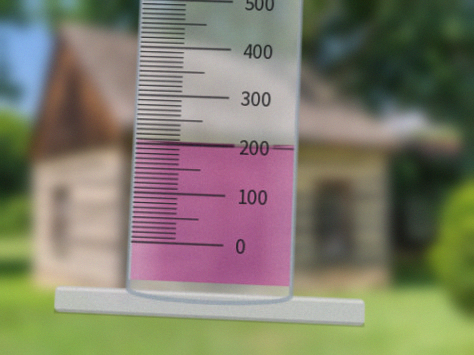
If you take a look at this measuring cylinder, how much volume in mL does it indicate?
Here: 200 mL
